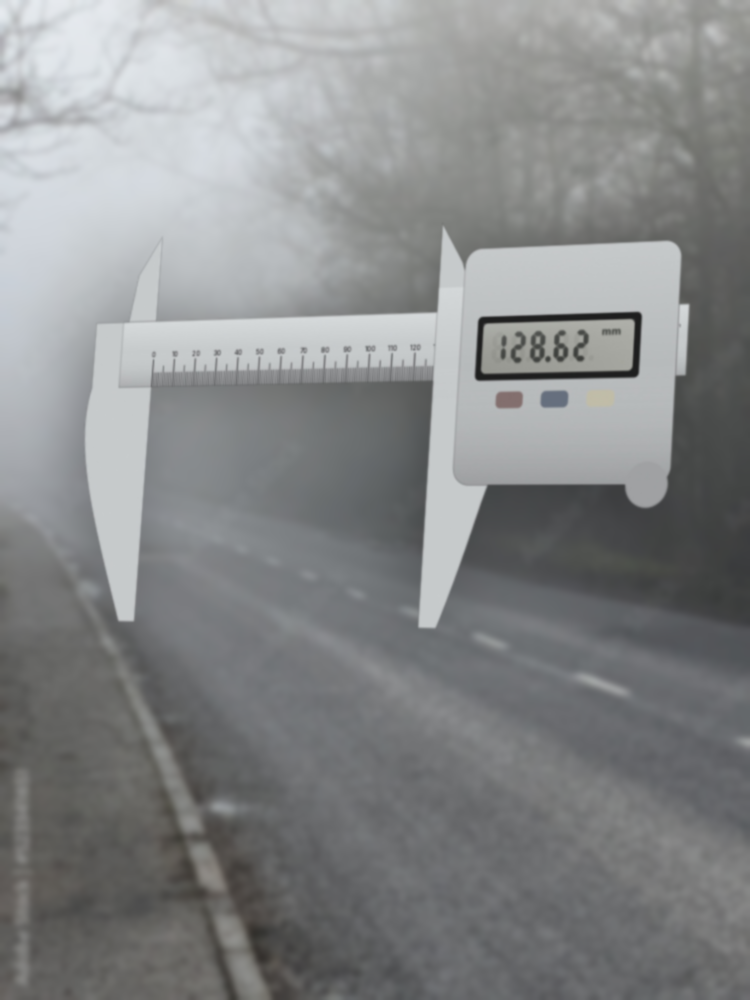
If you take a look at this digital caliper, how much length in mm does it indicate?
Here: 128.62 mm
